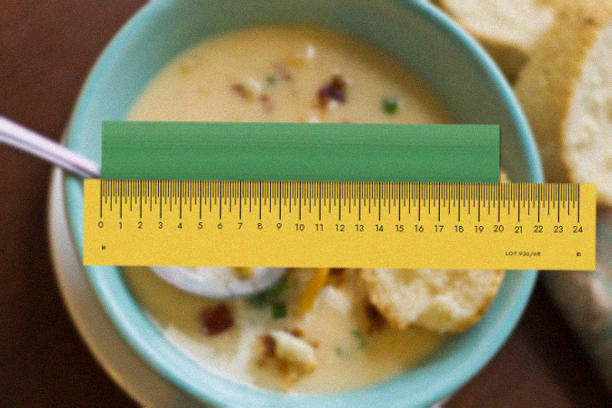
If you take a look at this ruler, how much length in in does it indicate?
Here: 20 in
